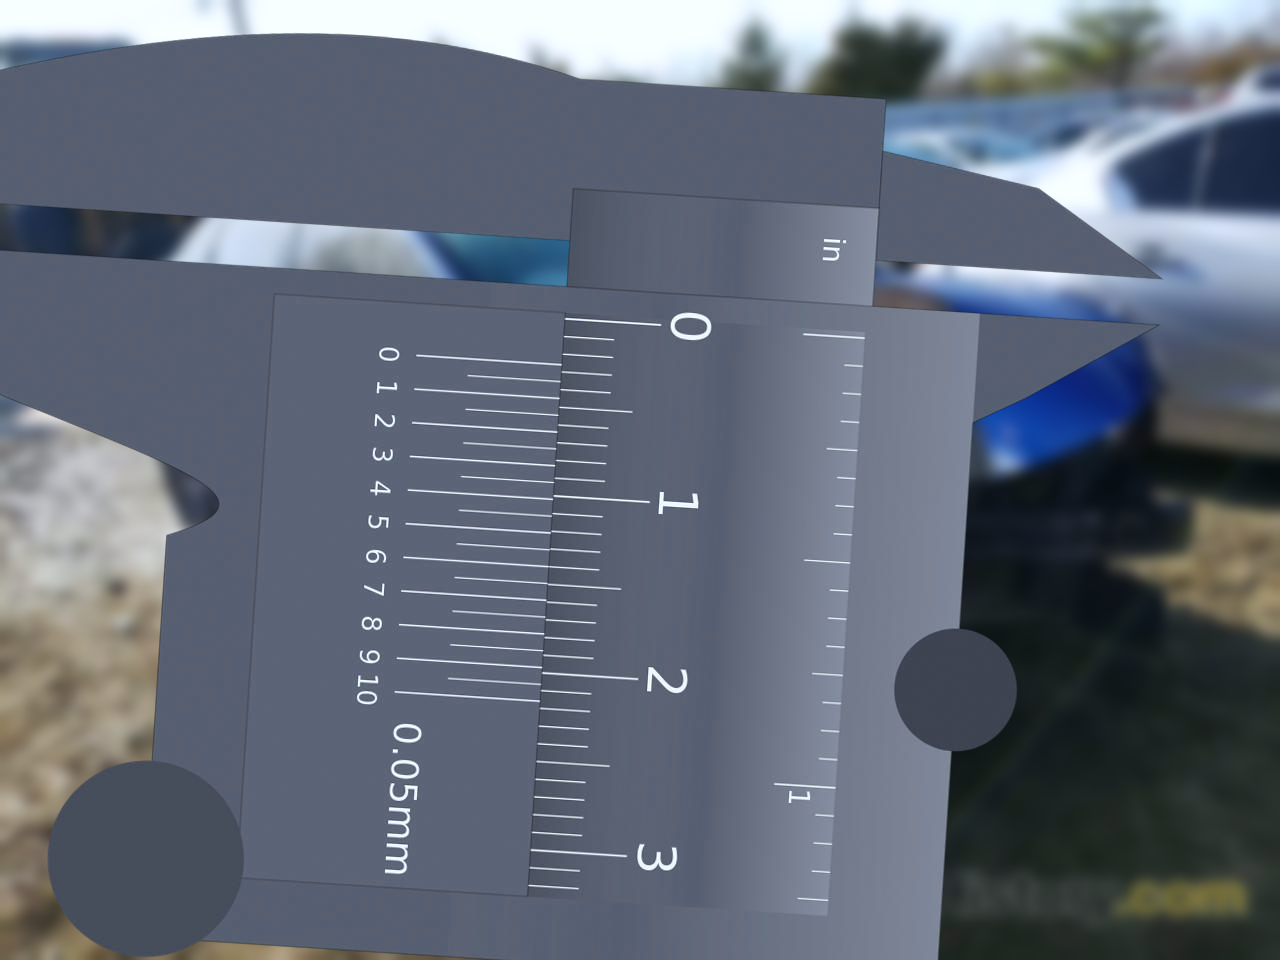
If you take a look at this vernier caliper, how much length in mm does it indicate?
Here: 2.6 mm
